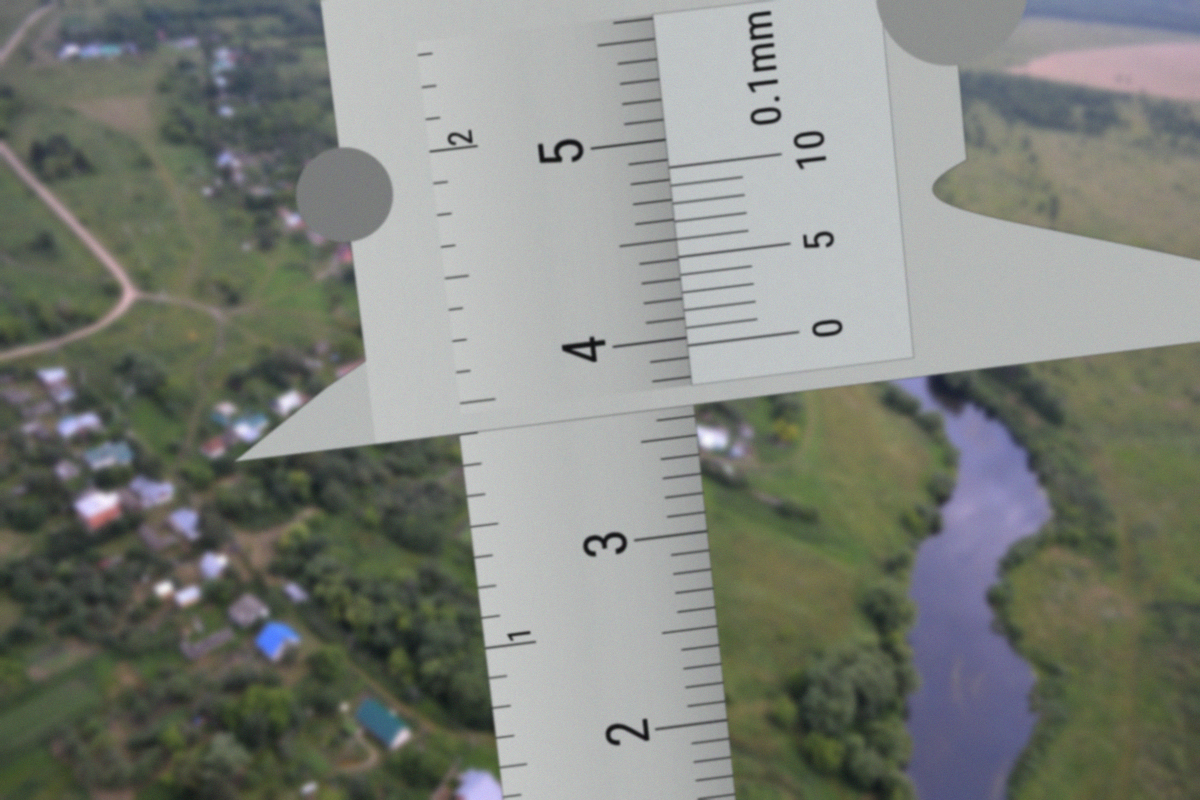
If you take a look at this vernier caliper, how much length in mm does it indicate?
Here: 39.6 mm
